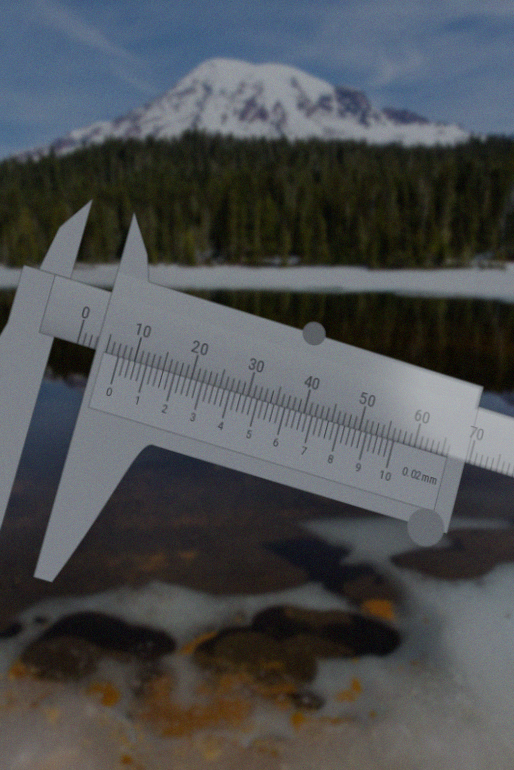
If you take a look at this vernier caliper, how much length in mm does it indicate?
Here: 7.2 mm
